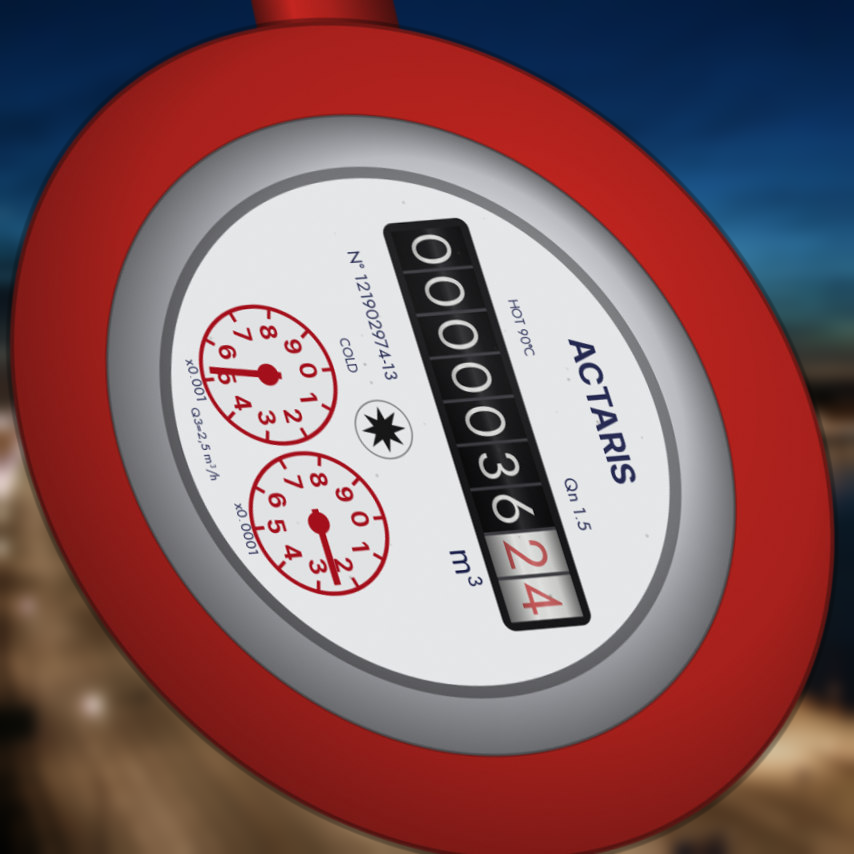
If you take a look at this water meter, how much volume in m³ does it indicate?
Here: 36.2452 m³
